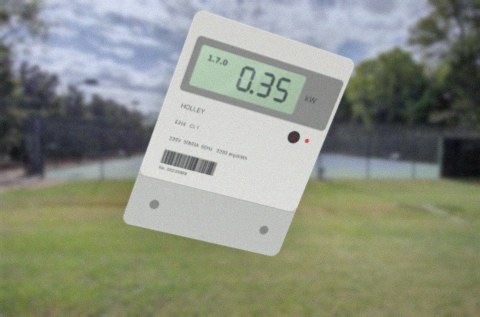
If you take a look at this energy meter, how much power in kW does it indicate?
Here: 0.35 kW
